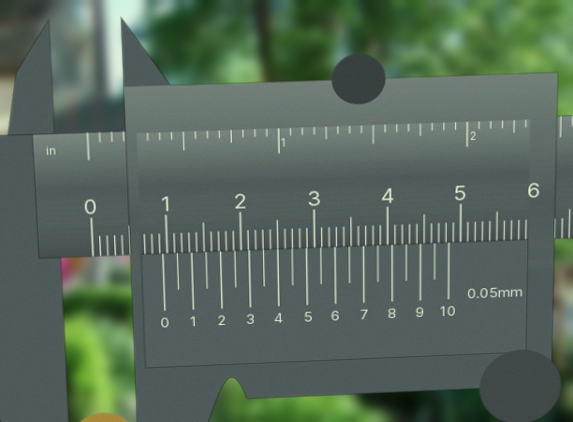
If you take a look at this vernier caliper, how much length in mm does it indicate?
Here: 9.4 mm
